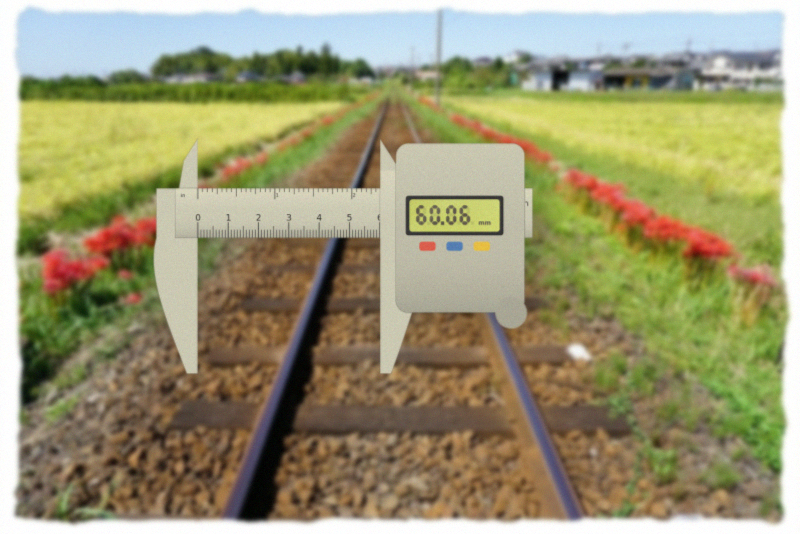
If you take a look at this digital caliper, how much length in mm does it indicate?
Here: 60.06 mm
